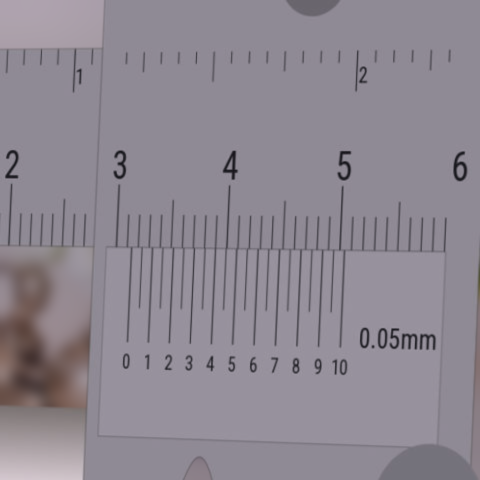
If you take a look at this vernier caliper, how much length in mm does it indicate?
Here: 31.4 mm
